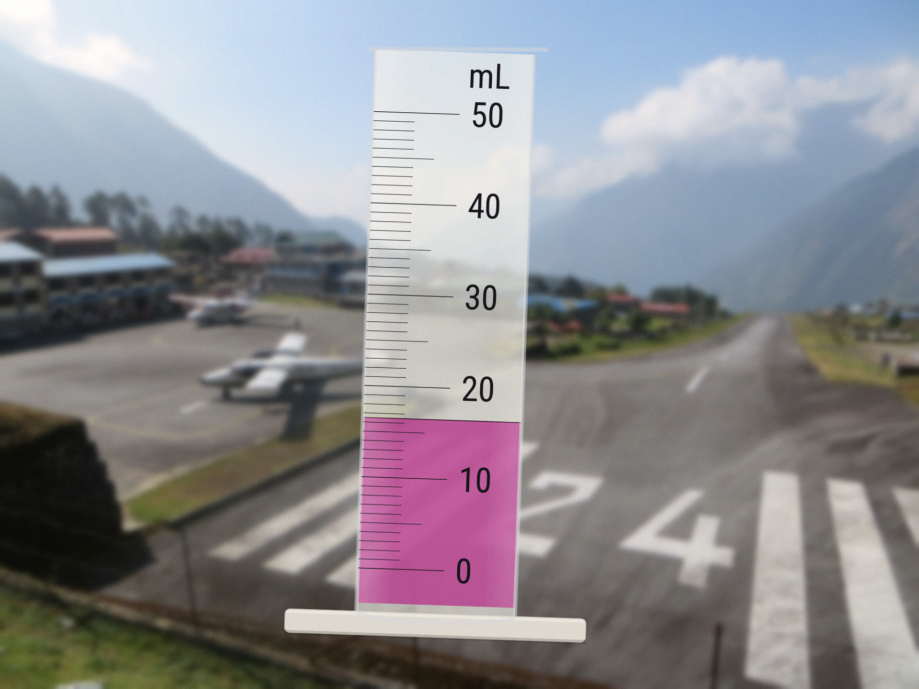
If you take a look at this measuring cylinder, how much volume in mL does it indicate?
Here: 16.5 mL
